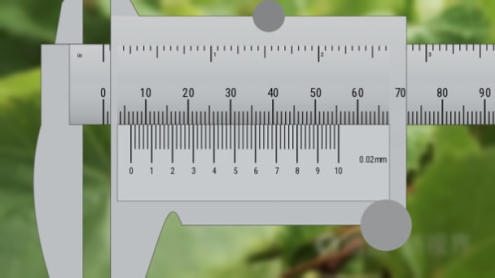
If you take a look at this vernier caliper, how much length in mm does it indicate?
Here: 6.5 mm
